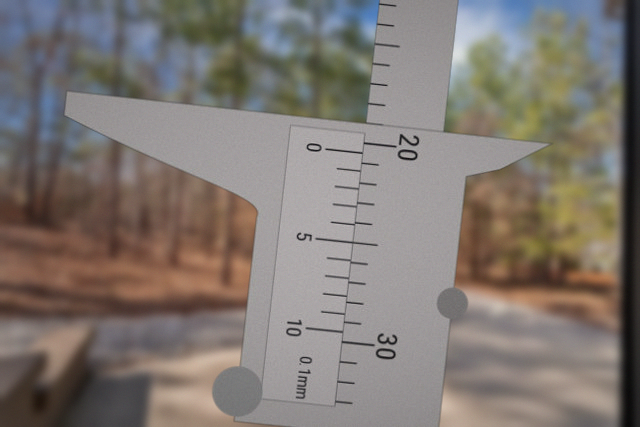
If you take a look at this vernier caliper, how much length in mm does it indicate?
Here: 20.5 mm
